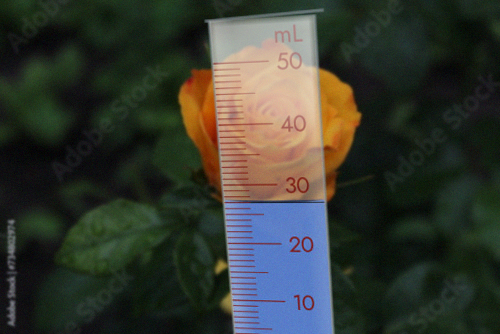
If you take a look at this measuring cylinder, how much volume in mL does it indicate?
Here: 27 mL
